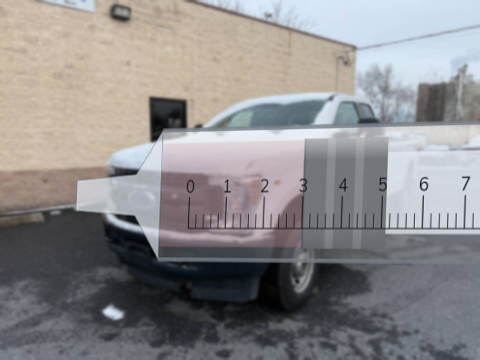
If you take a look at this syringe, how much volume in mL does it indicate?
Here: 3 mL
